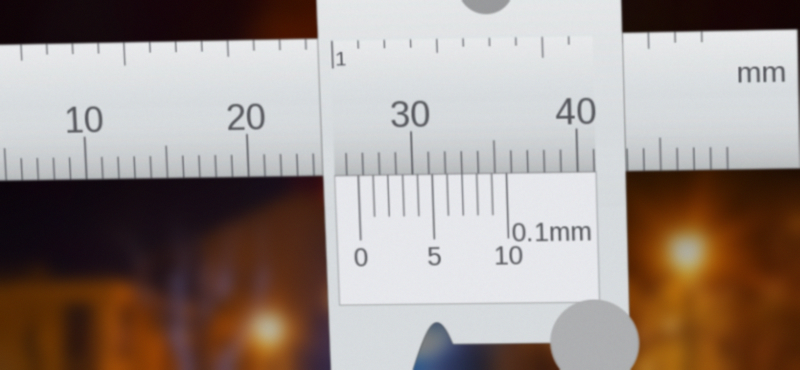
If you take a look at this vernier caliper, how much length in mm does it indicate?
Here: 26.7 mm
